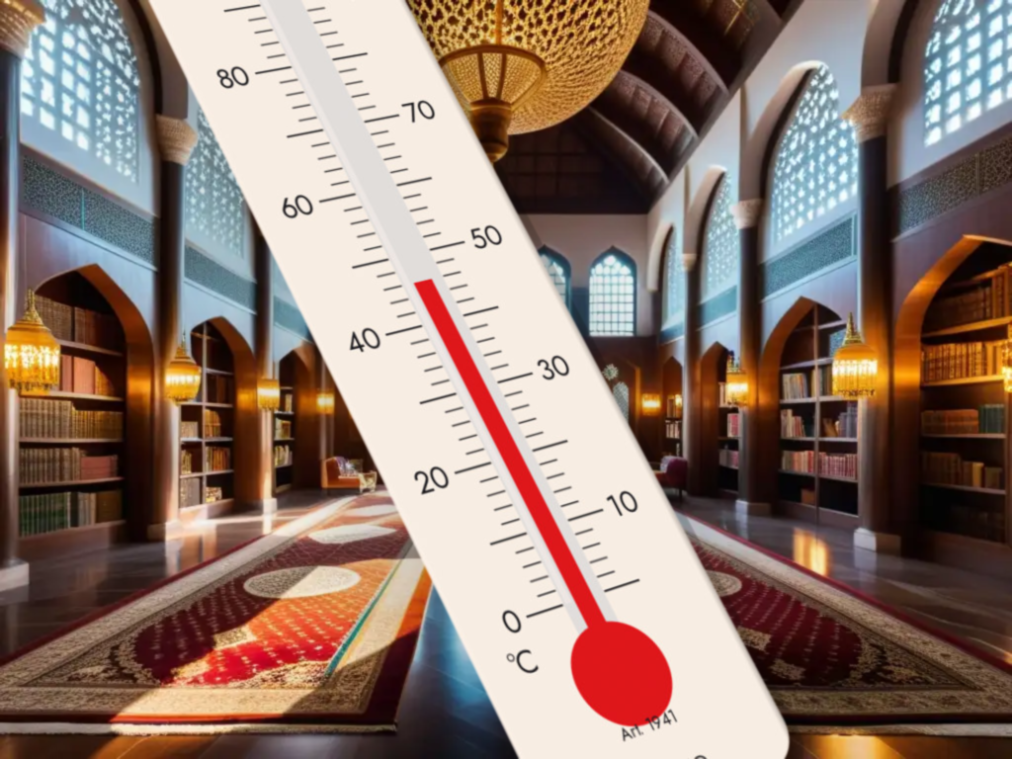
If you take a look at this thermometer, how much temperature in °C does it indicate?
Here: 46 °C
